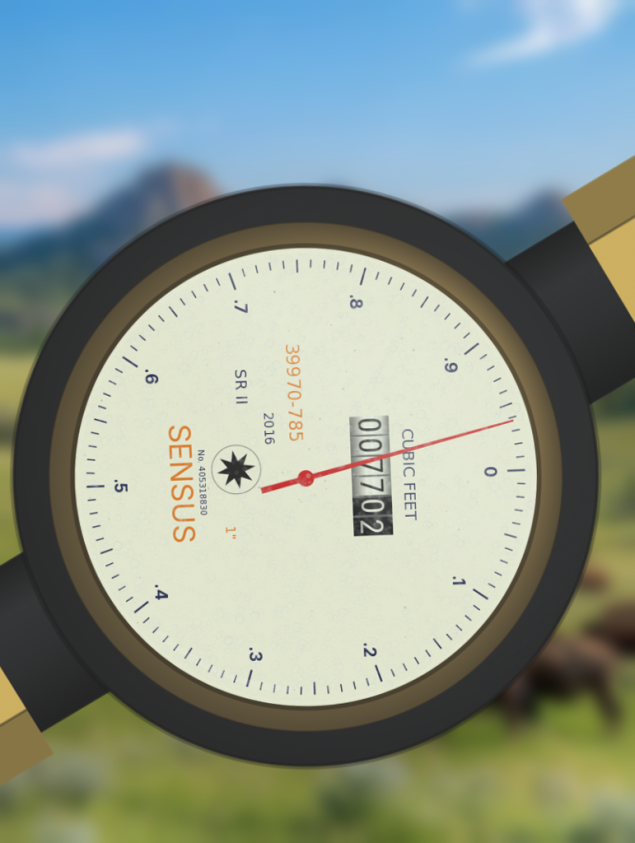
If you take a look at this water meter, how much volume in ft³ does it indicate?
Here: 7701.96 ft³
